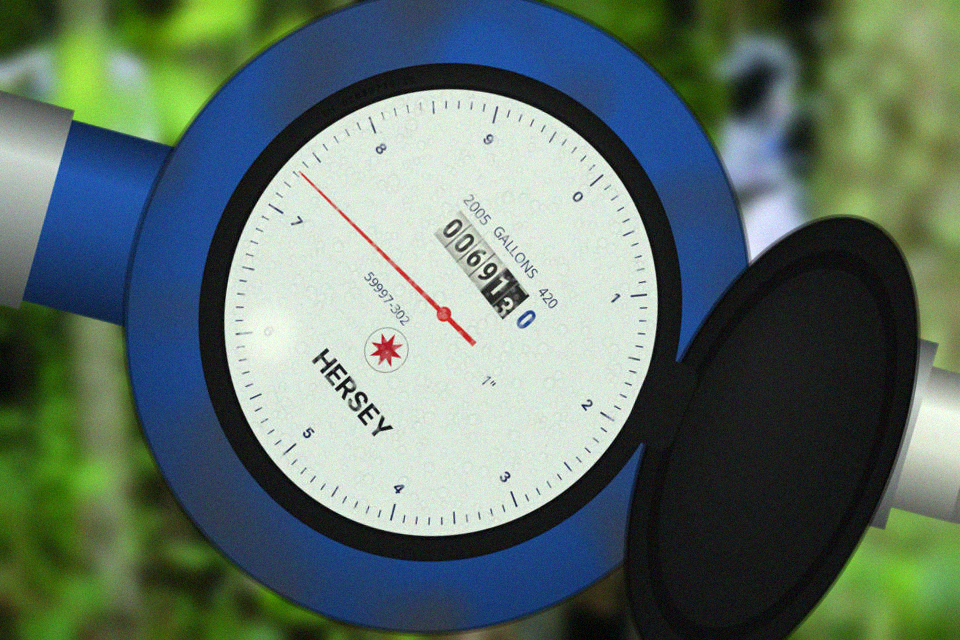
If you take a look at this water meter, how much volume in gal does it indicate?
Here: 69127.3 gal
